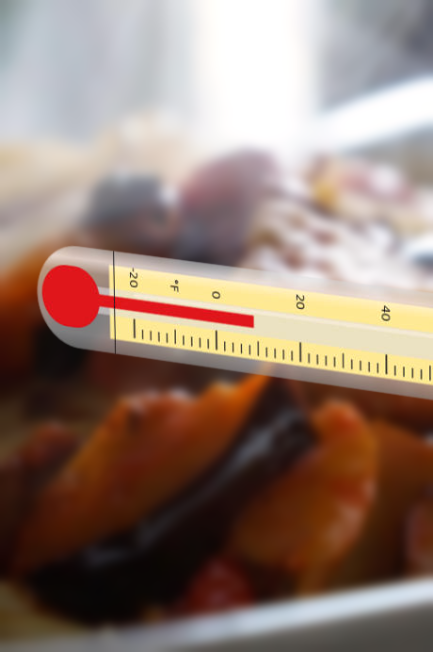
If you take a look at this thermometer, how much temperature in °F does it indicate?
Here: 9 °F
